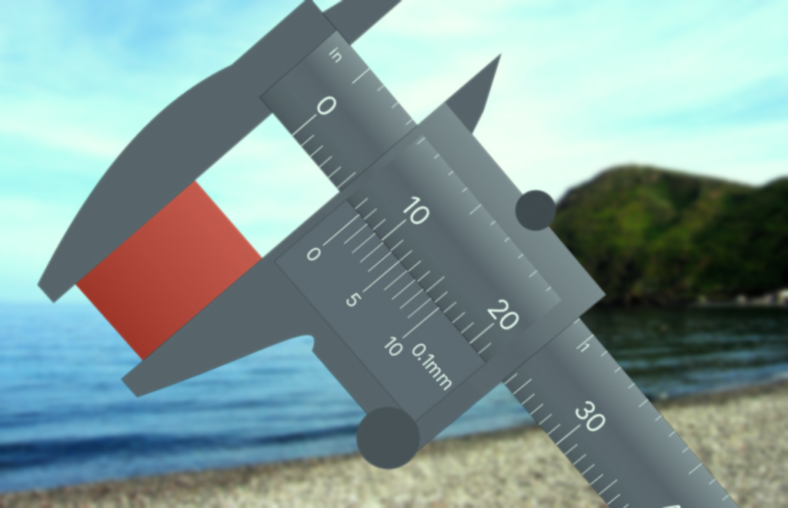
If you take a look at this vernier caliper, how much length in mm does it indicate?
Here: 7.5 mm
